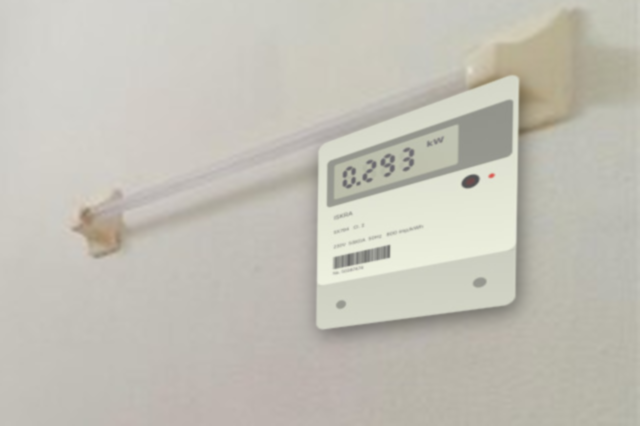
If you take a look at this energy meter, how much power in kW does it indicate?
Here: 0.293 kW
